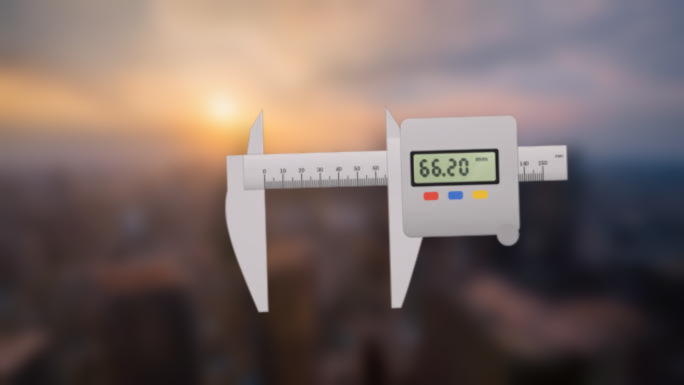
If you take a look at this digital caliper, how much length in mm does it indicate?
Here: 66.20 mm
